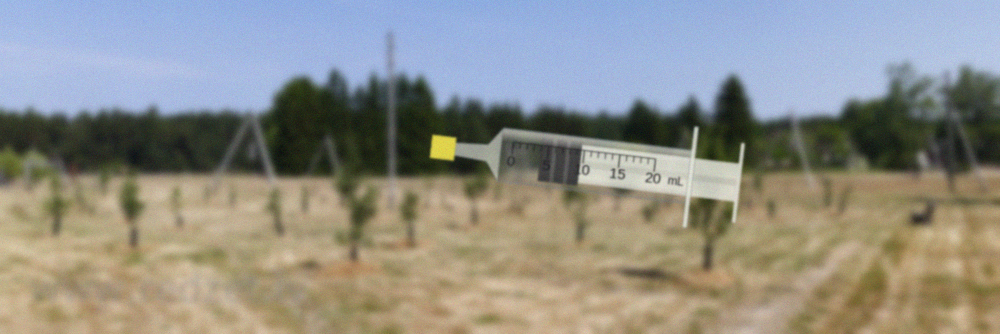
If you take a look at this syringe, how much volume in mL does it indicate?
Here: 4 mL
